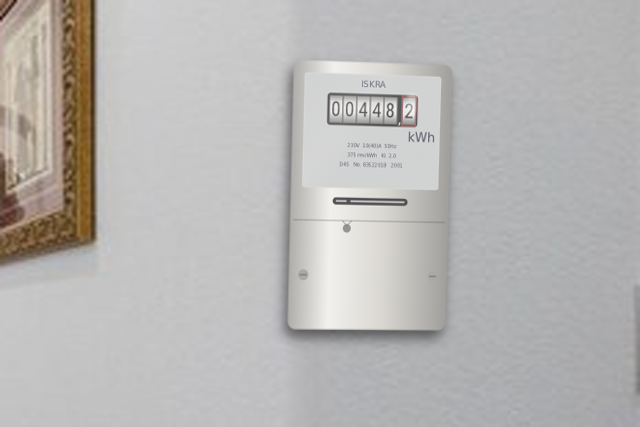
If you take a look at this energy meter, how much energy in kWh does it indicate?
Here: 448.2 kWh
